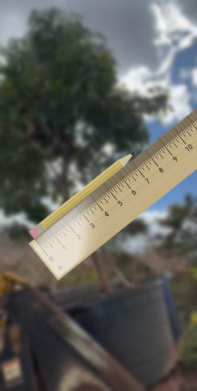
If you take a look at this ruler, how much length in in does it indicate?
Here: 7.5 in
